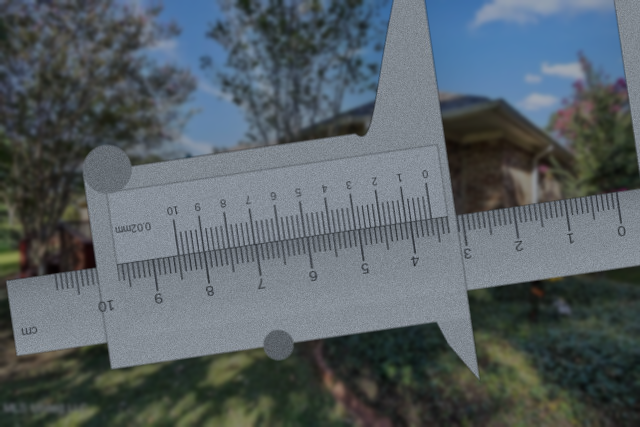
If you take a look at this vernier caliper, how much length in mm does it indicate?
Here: 36.0 mm
